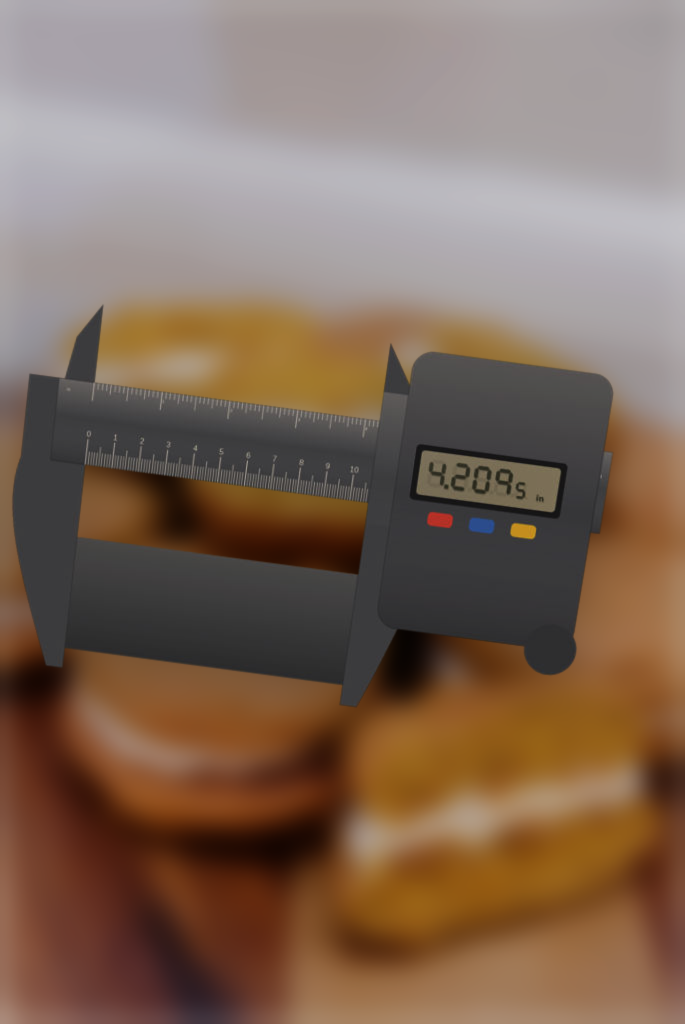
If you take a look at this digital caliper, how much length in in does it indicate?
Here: 4.2095 in
